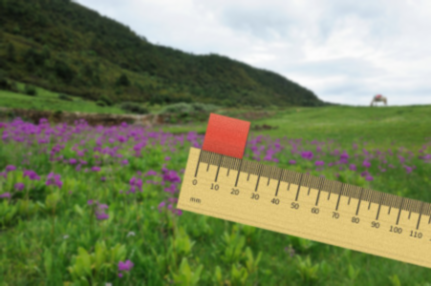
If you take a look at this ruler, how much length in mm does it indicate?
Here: 20 mm
